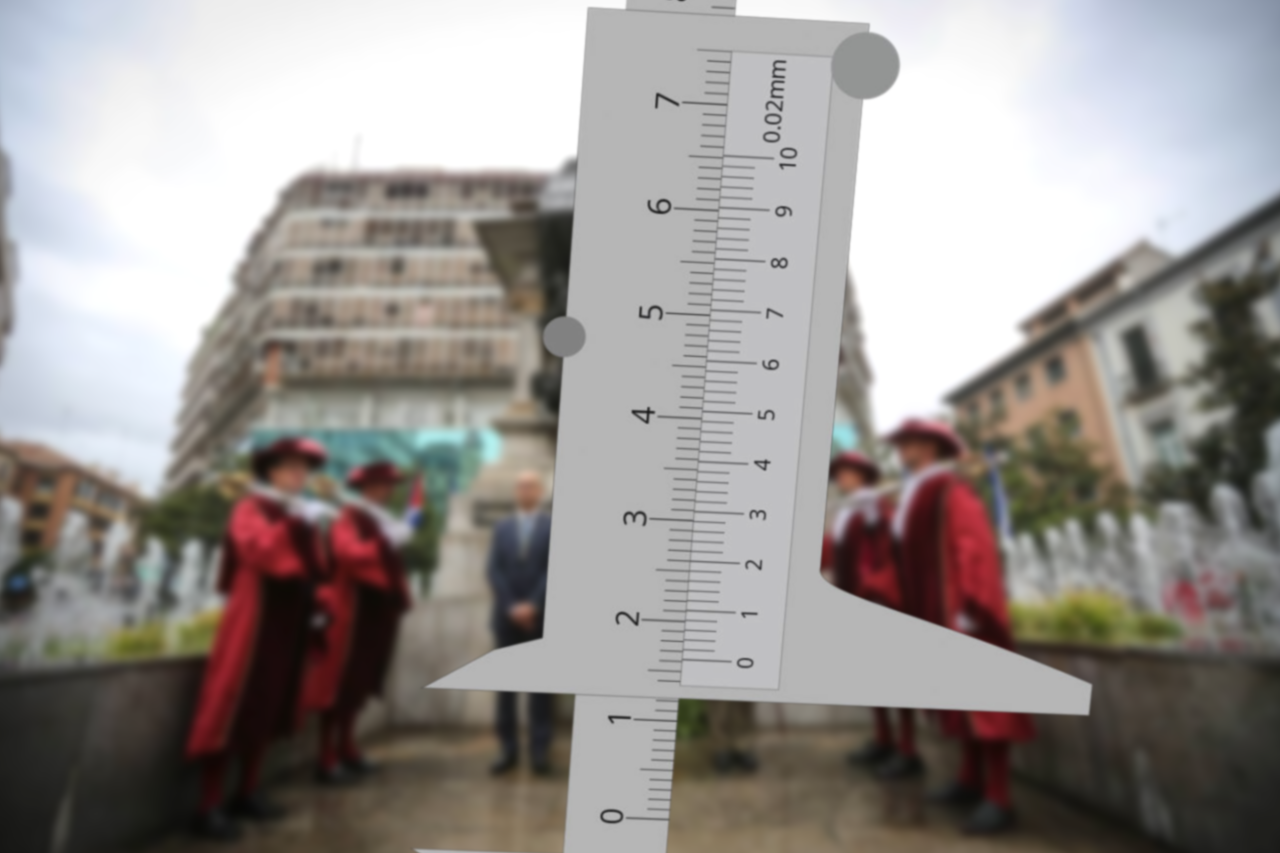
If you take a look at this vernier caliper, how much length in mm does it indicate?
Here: 16.2 mm
